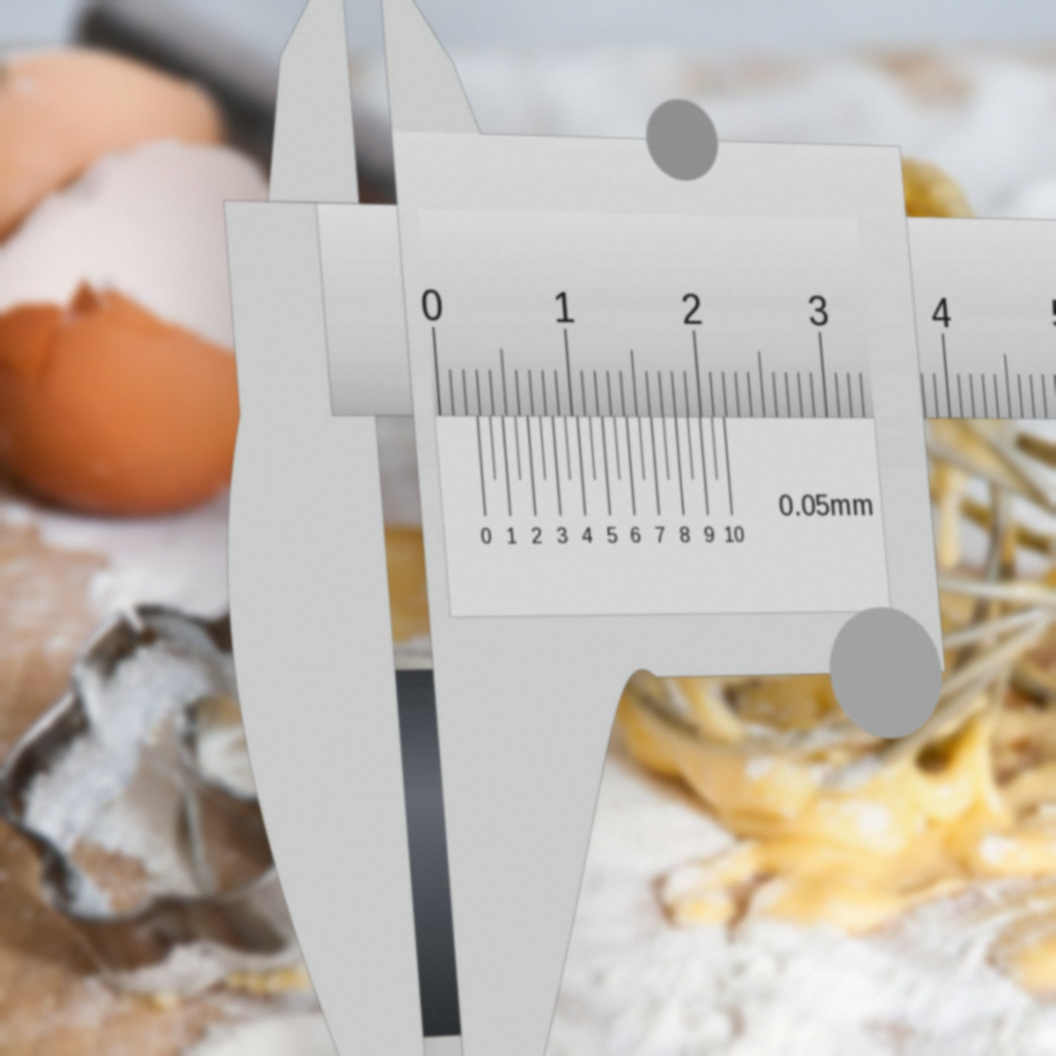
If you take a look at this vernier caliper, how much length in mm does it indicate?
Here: 2.8 mm
